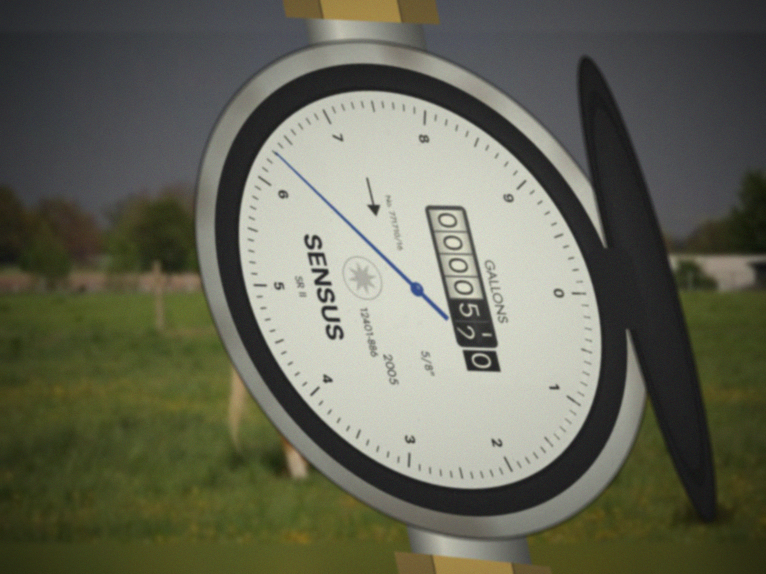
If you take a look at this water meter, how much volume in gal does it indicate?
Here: 516.3 gal
